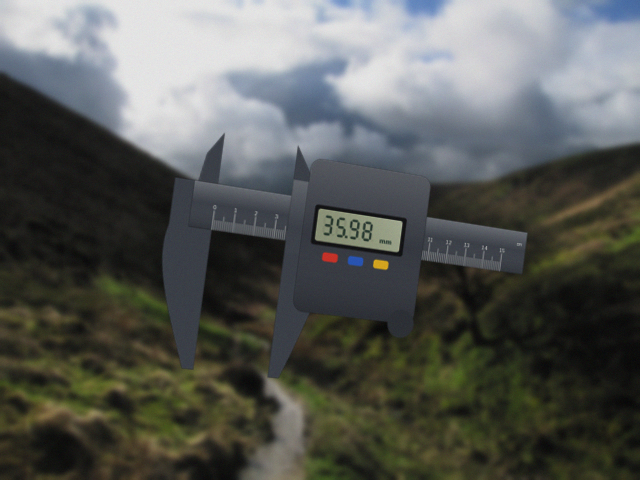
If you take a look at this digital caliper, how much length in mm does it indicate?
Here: 35.98 mm
